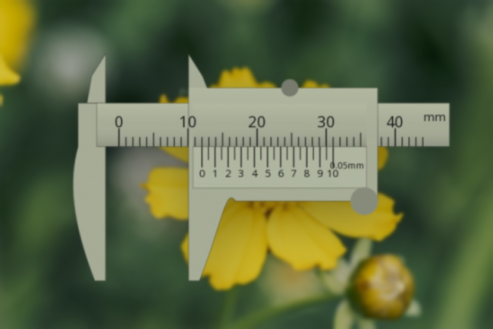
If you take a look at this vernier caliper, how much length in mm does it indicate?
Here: 12.0 mm
